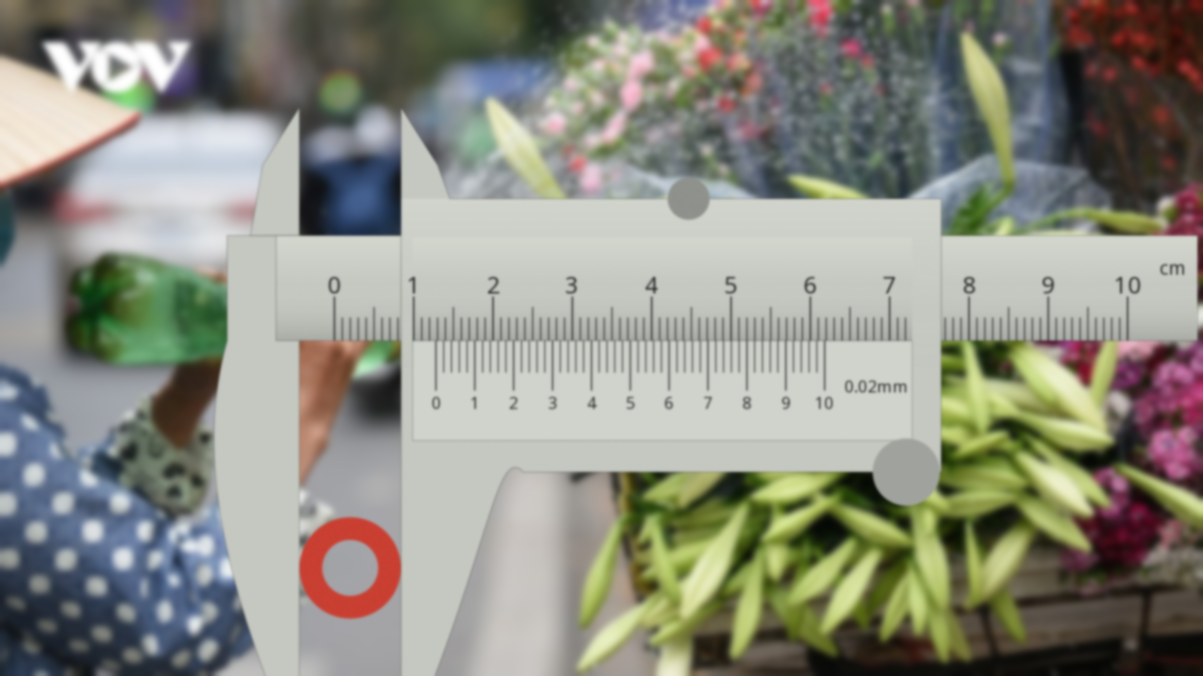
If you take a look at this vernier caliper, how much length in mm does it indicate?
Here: 12.8 mm
